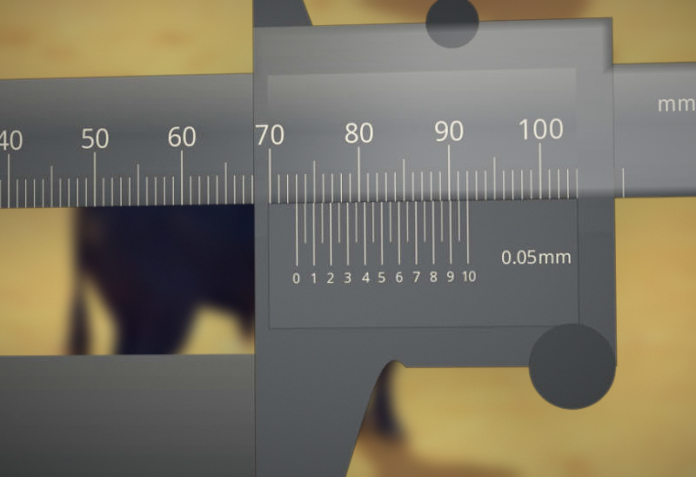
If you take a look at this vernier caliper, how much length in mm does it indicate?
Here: 73.0 mm
